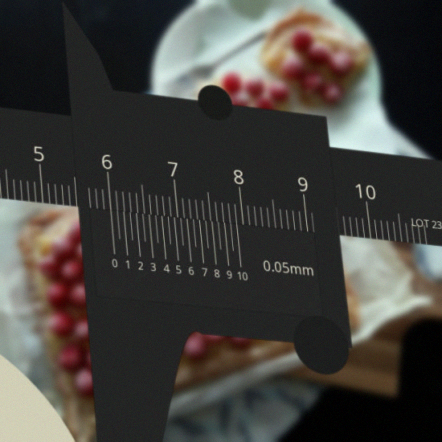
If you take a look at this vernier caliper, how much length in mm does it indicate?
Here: 60.0 mm
